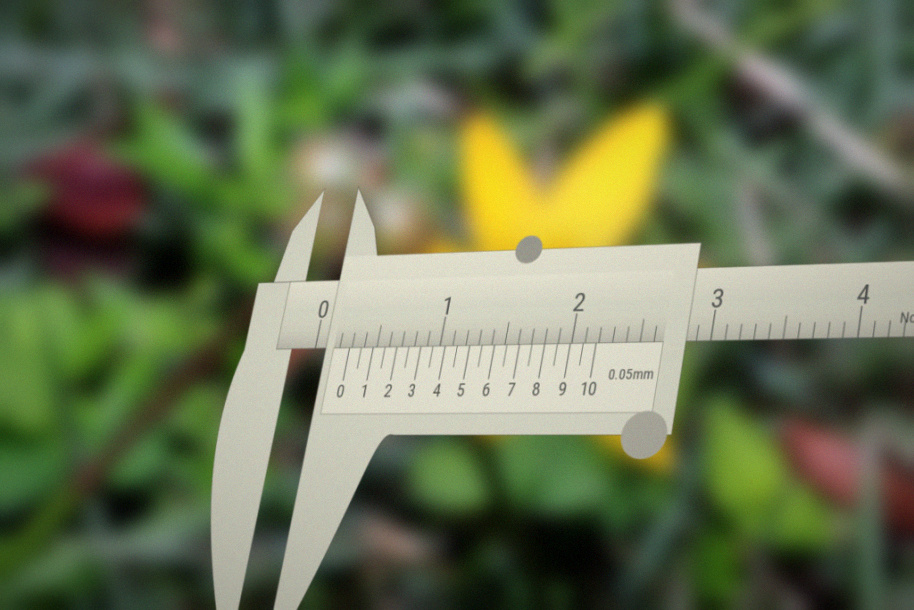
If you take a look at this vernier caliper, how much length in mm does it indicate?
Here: 2.8 mm
